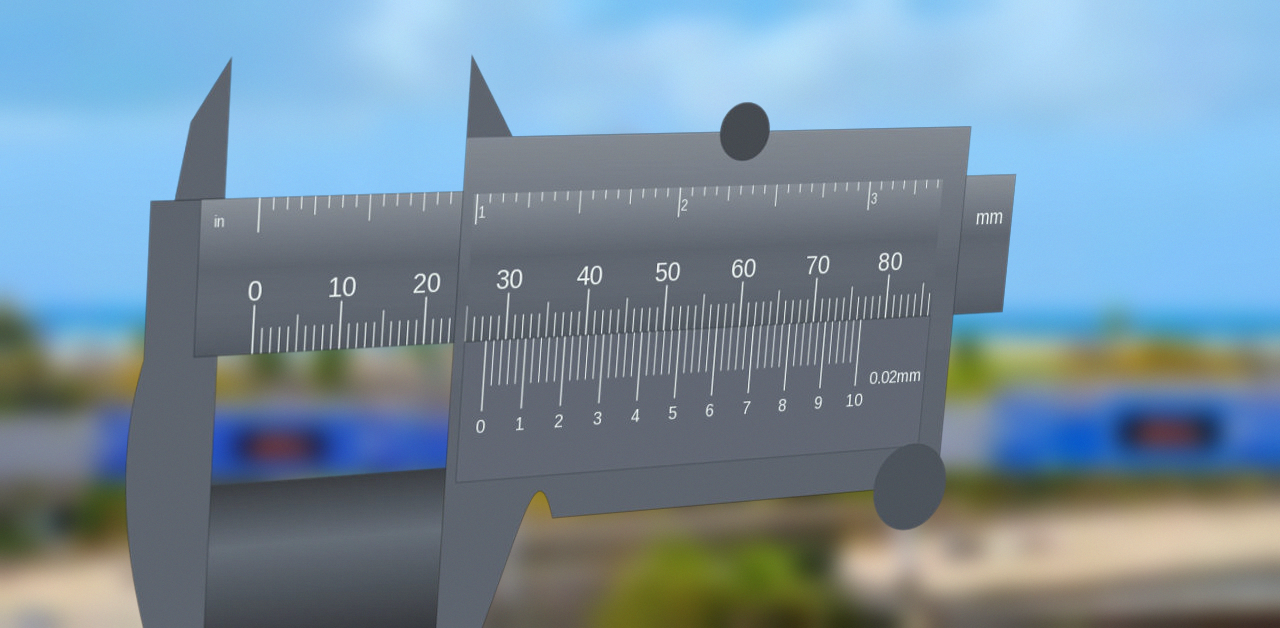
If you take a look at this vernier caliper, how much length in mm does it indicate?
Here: 27.6 mm
